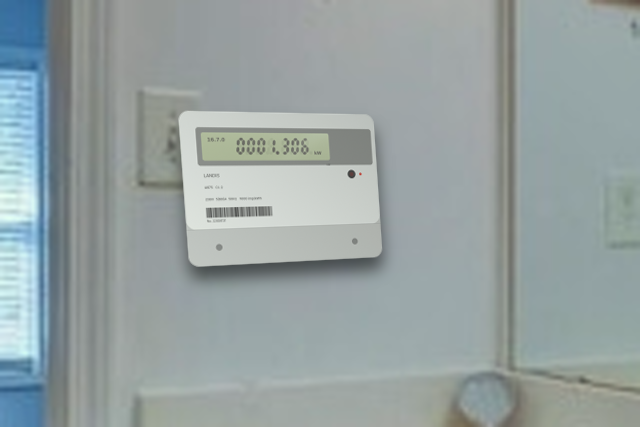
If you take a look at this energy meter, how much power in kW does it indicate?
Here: 1.306 kW
